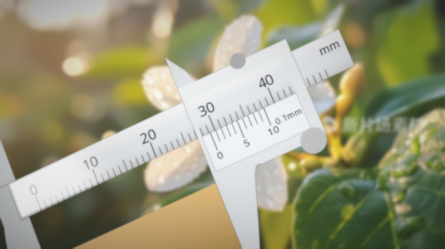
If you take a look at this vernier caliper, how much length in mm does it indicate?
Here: 29.2 mm
